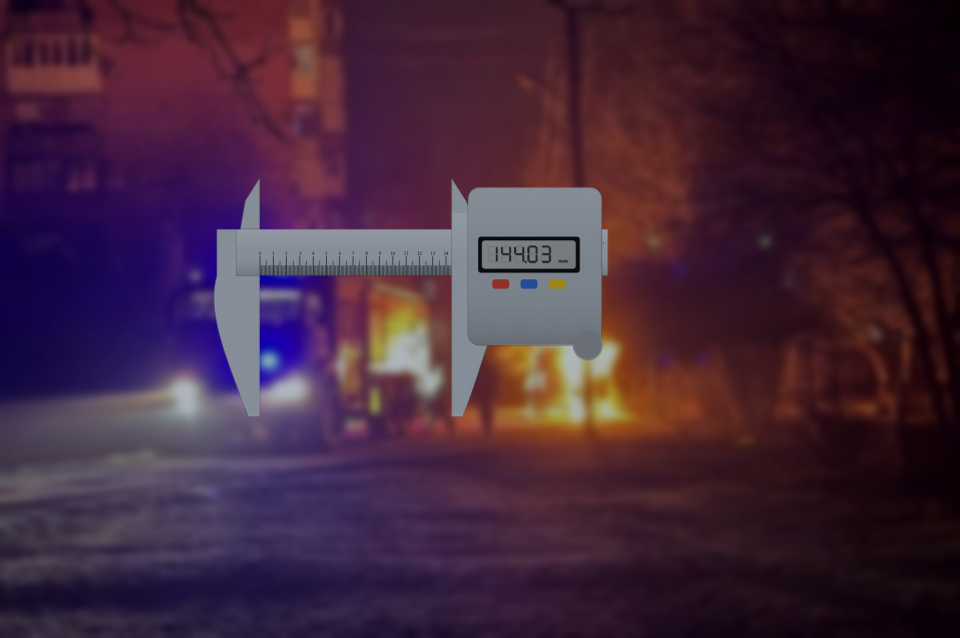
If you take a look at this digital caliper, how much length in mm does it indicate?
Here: 144.03 mm
